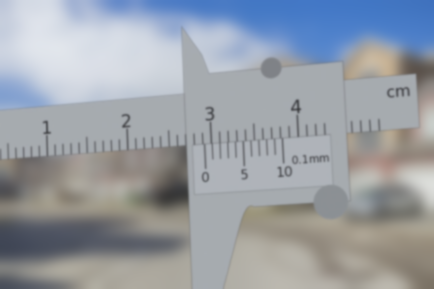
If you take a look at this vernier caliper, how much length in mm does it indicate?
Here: 29.2 mm
